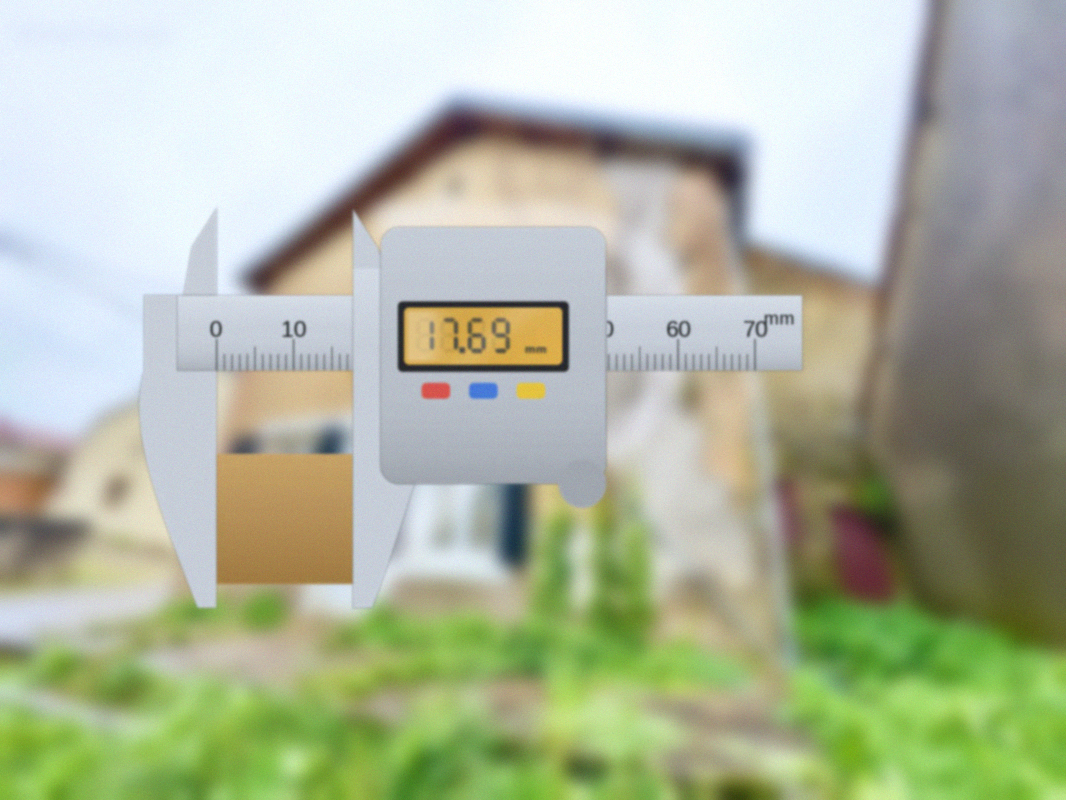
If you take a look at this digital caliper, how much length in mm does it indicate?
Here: 17.69 mm
